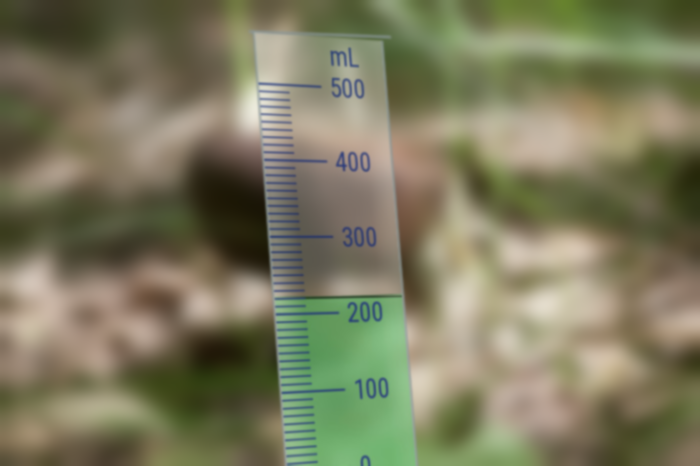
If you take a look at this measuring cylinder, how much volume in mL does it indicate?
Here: 220 mL
